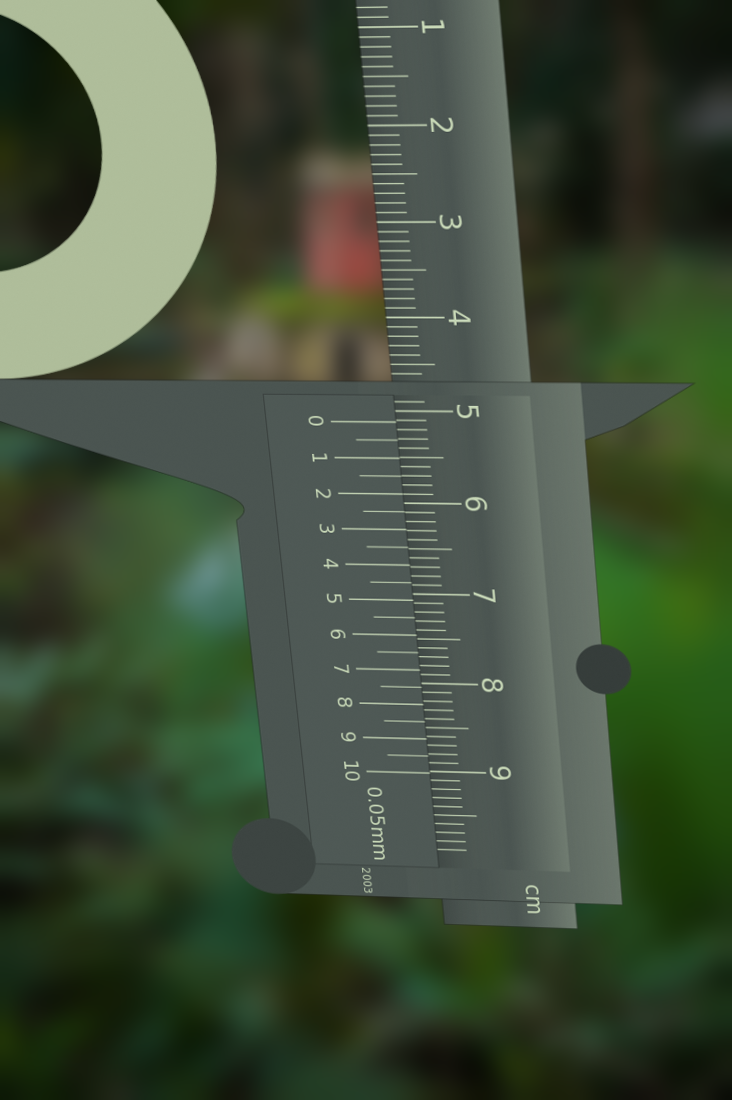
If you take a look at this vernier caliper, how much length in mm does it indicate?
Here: 51.2 mm
